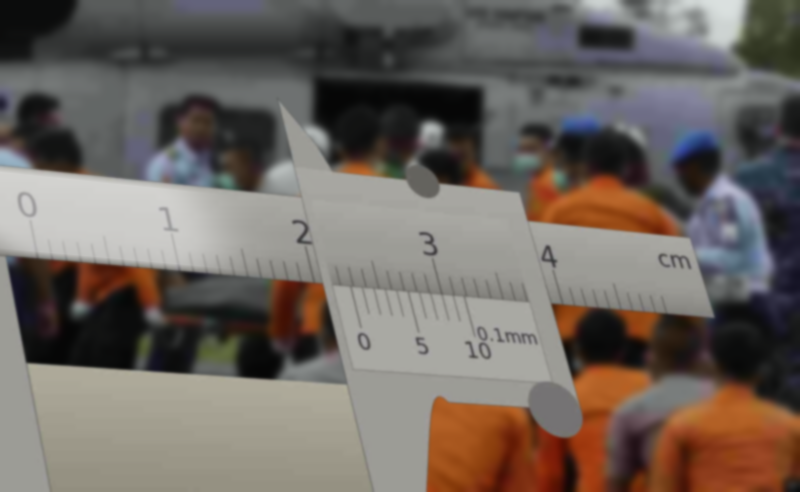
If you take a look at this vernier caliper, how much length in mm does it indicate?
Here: 22.8 mm
